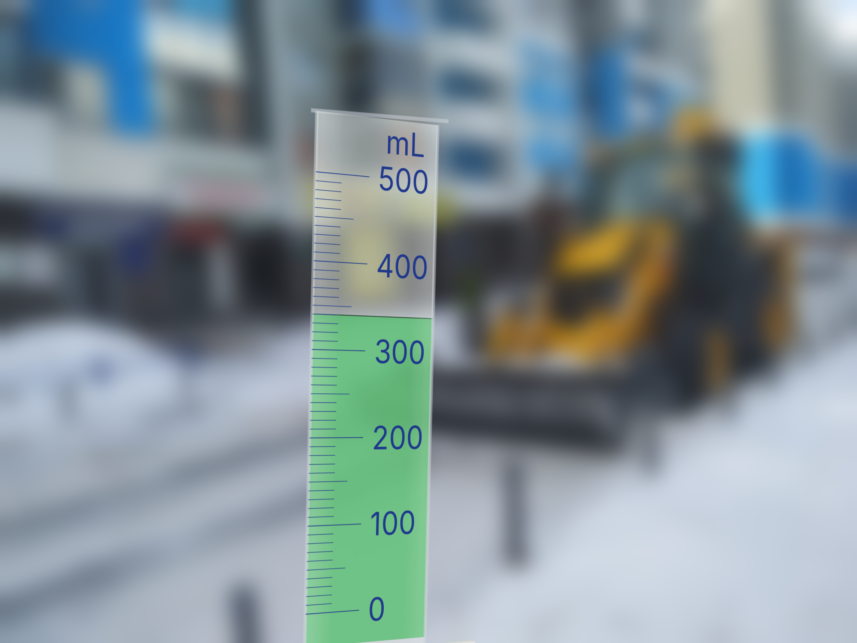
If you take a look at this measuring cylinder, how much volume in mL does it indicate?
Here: 340 mL
